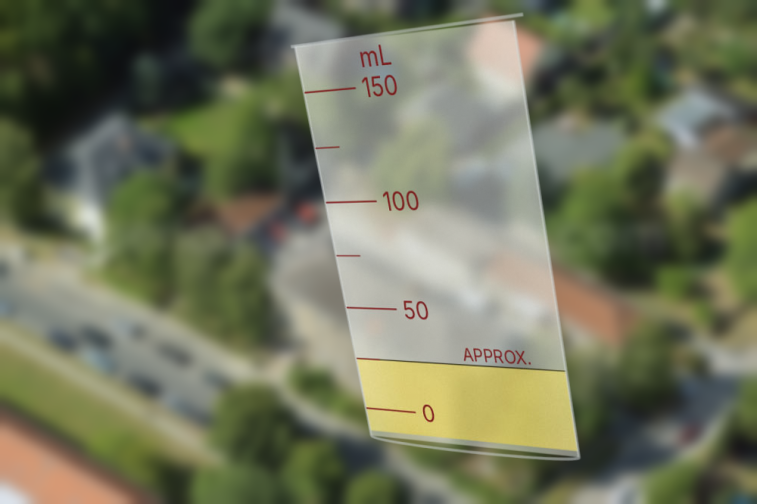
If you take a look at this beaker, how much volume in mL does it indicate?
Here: 25 mL
